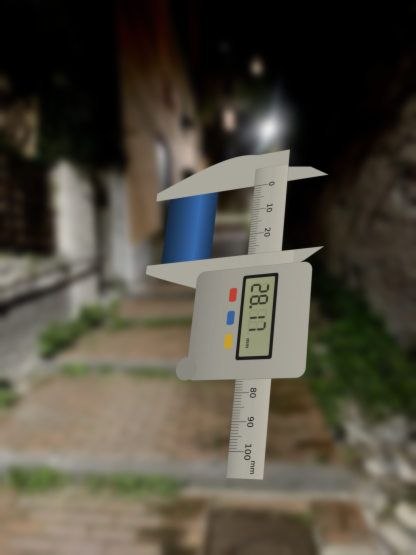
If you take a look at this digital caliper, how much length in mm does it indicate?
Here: 28.17 mm
